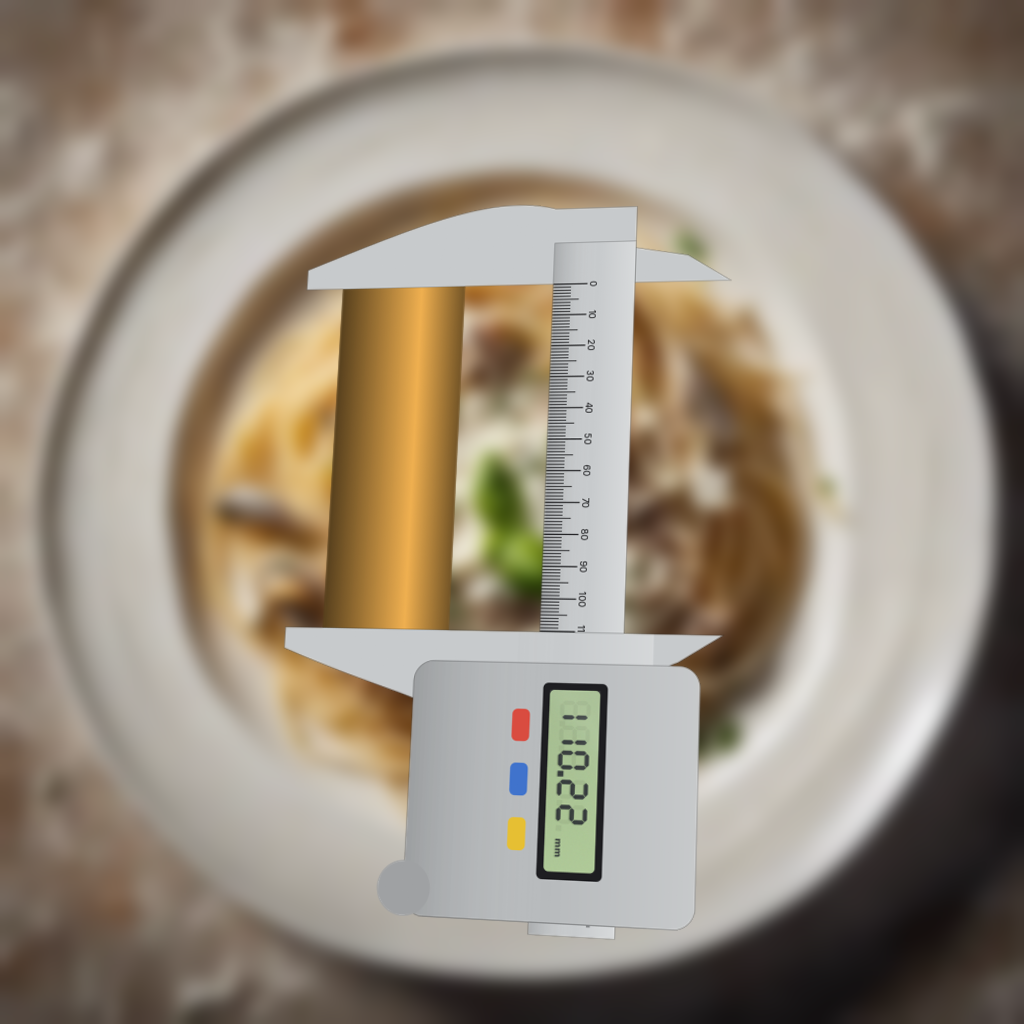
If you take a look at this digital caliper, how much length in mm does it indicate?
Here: 110.22 mm
